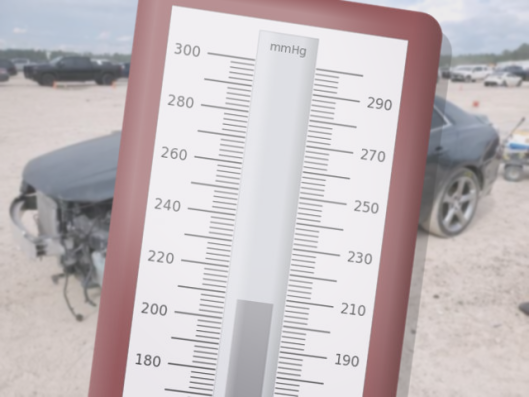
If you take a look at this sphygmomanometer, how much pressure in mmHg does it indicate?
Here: 208 mmHg
